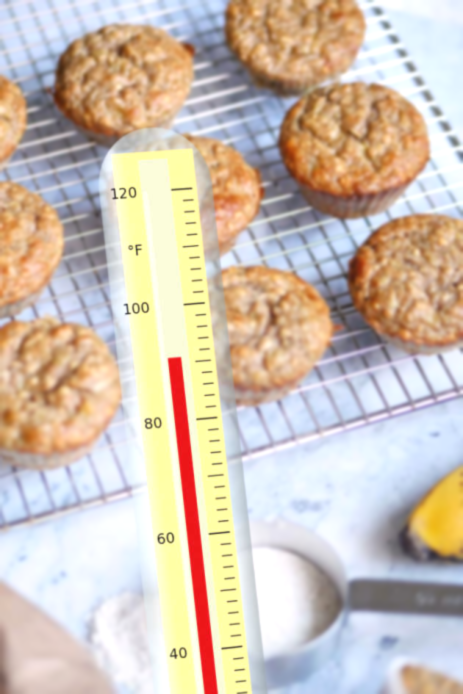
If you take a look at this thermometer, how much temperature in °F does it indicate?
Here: 91 °F
